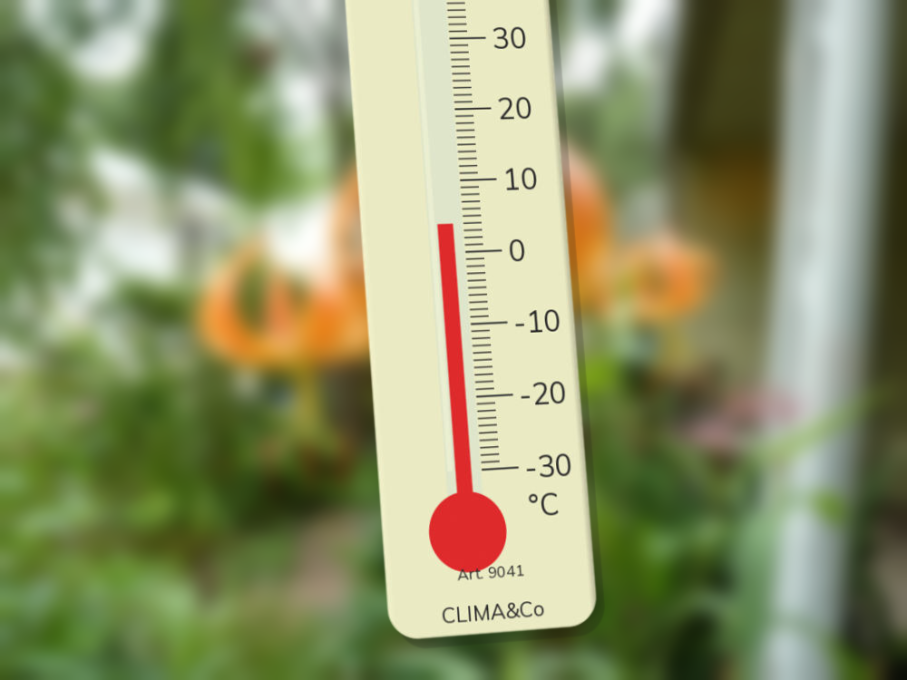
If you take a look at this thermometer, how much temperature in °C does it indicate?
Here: 4 °C
